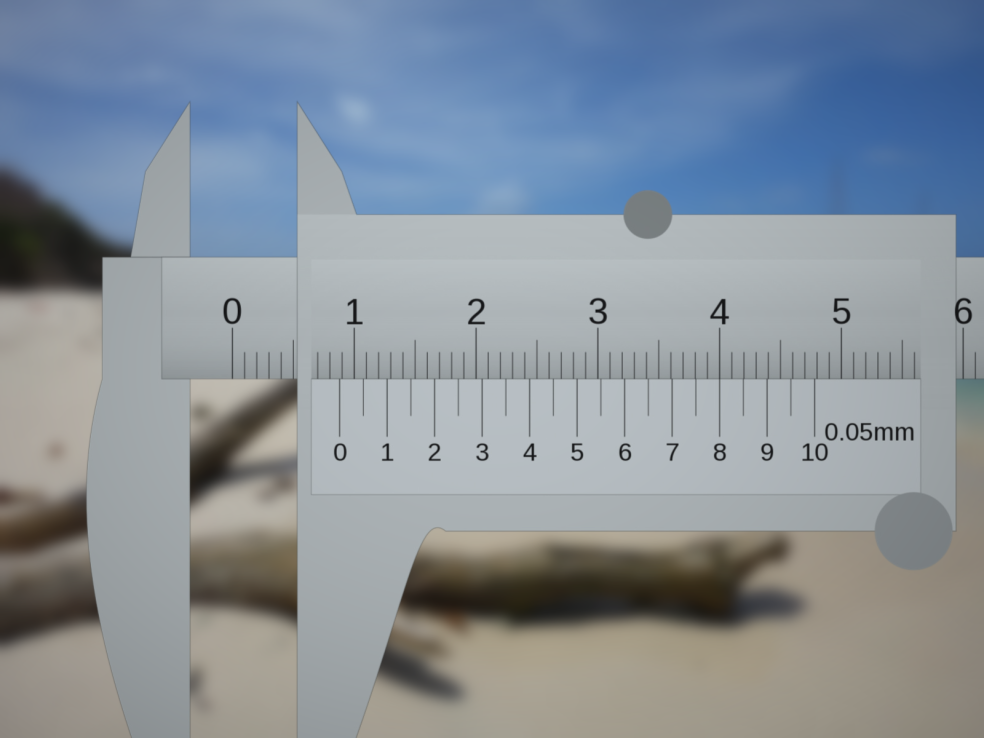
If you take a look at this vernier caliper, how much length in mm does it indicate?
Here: 8.8 mm
